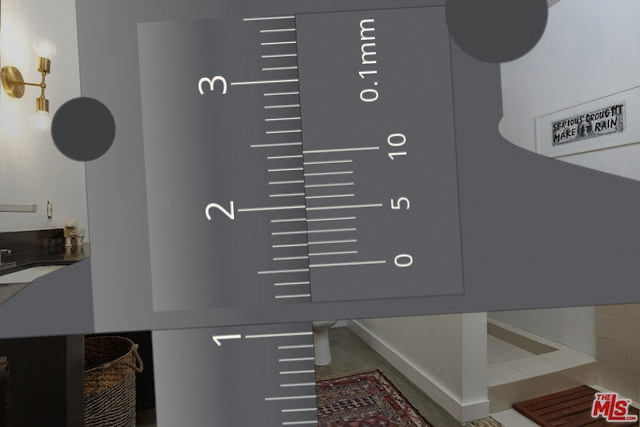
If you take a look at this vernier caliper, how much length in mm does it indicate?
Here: 15.3 mm
